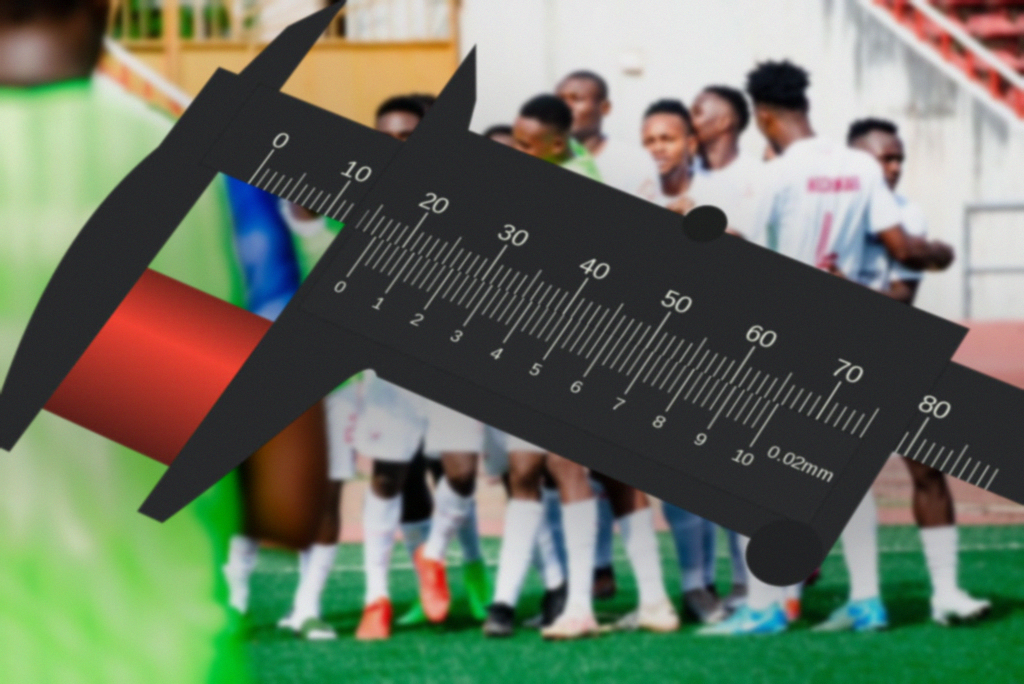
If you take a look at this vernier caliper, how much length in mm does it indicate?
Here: 16.6 mm
